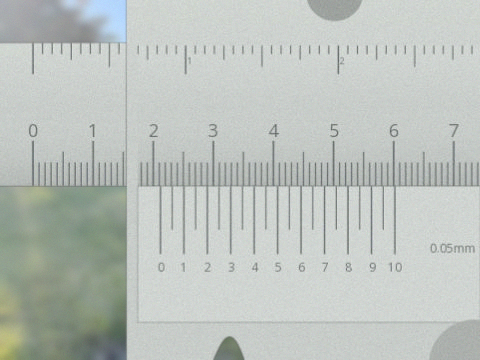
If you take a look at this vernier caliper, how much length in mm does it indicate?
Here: 21.2 mm
